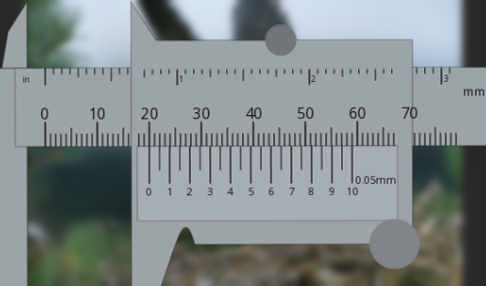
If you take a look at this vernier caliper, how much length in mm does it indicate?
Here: 20.0 mm
